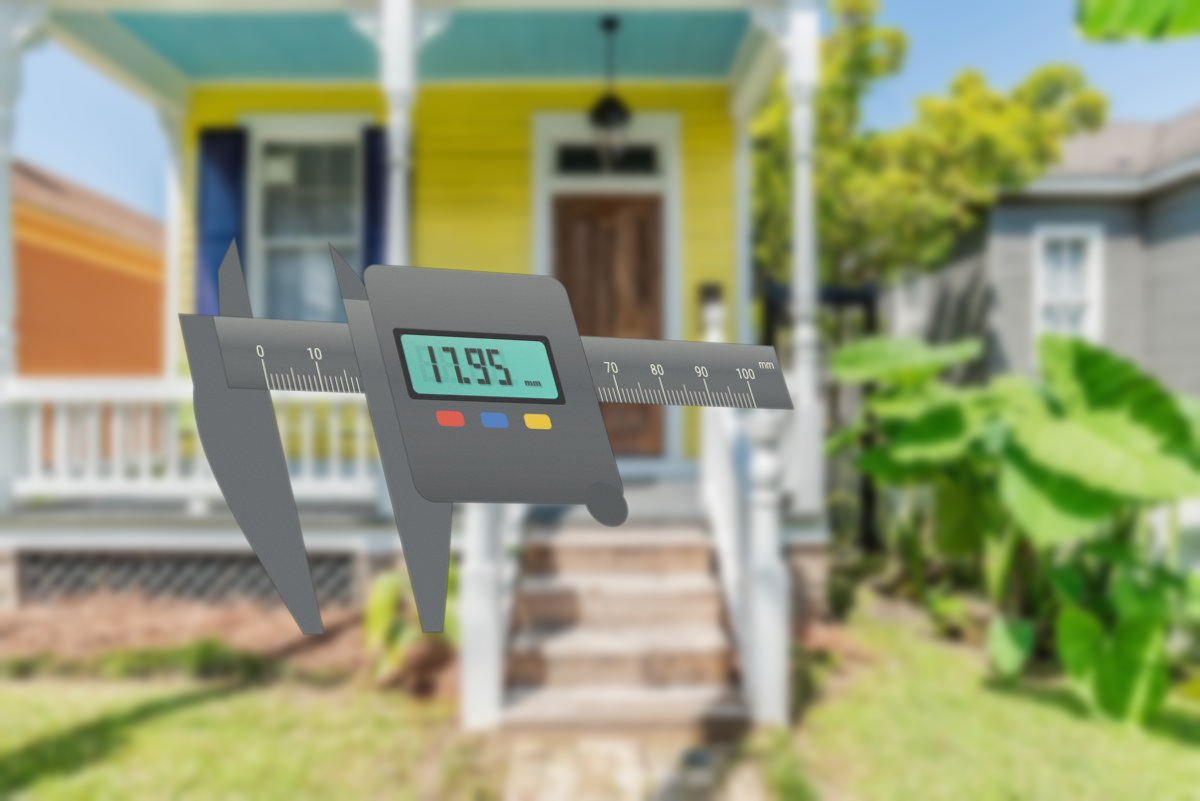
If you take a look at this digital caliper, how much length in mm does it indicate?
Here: 17.95 mm
